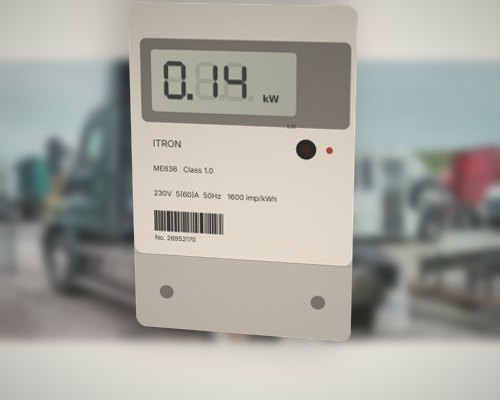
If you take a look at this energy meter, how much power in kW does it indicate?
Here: 0.14 kW
